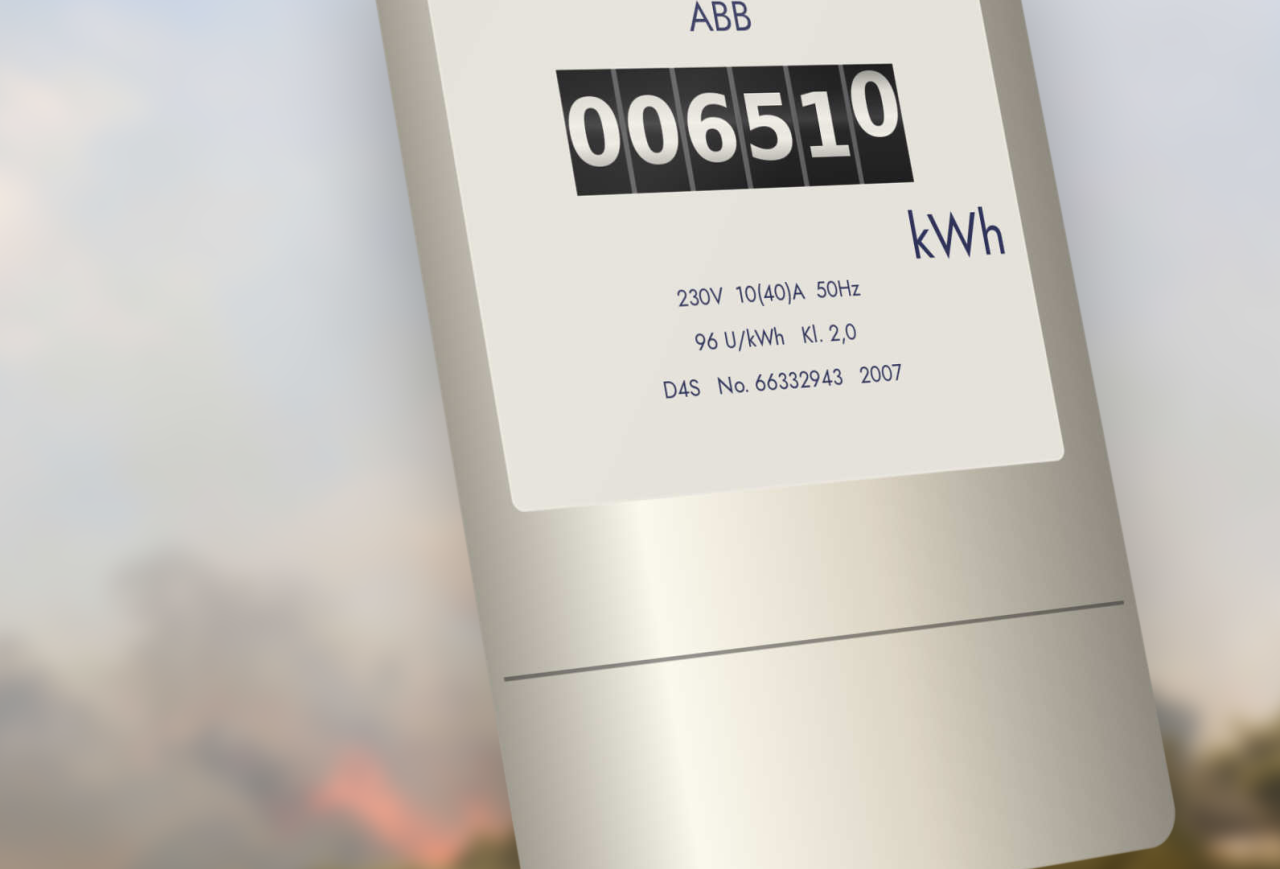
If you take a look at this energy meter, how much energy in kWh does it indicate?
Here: 6510 kWh
